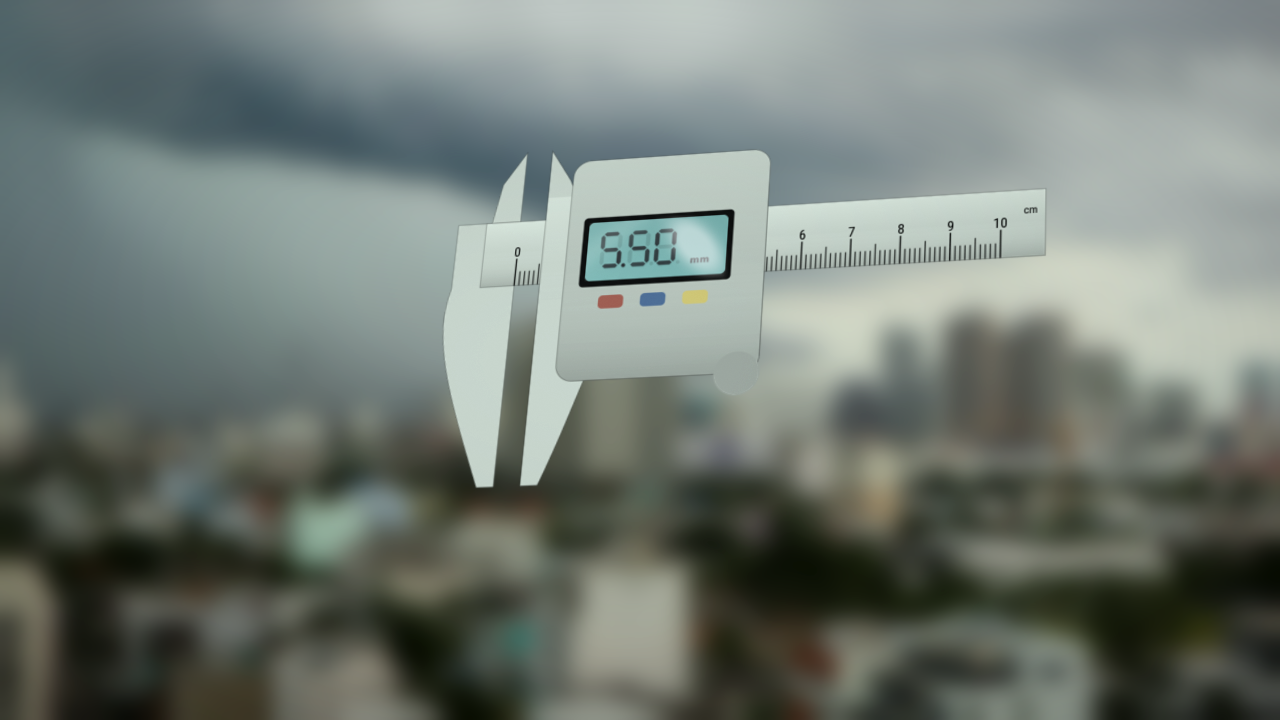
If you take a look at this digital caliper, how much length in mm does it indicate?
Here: 5.50 mm
